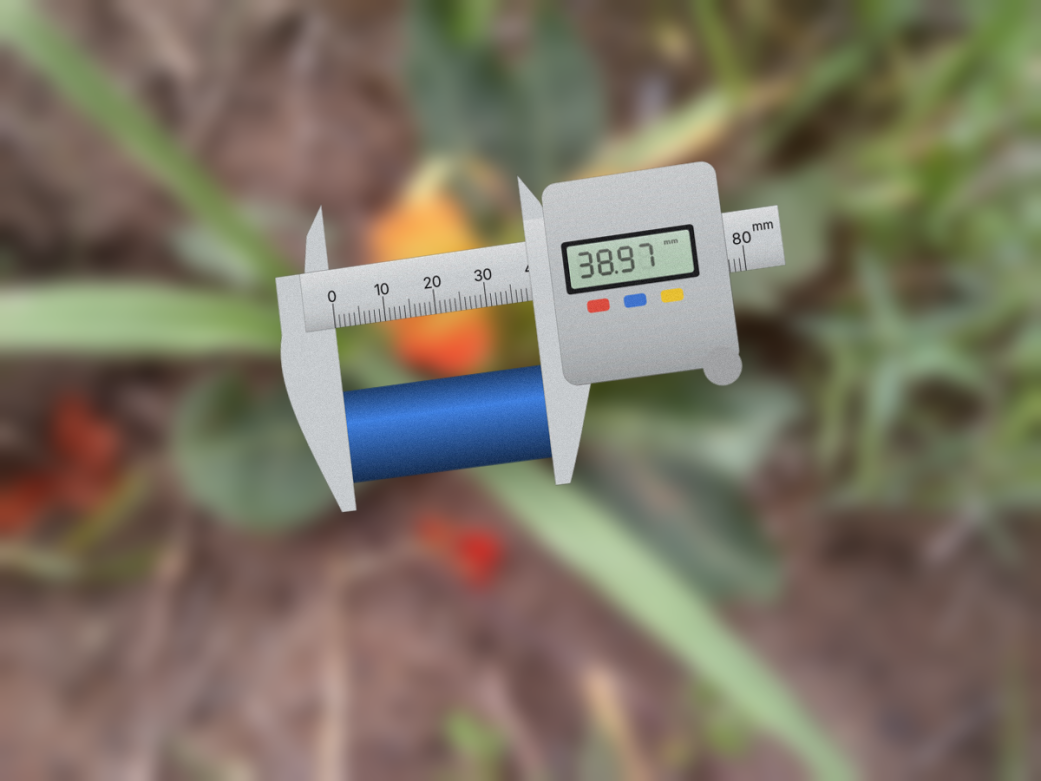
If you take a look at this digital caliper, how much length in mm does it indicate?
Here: 38.97 mm
